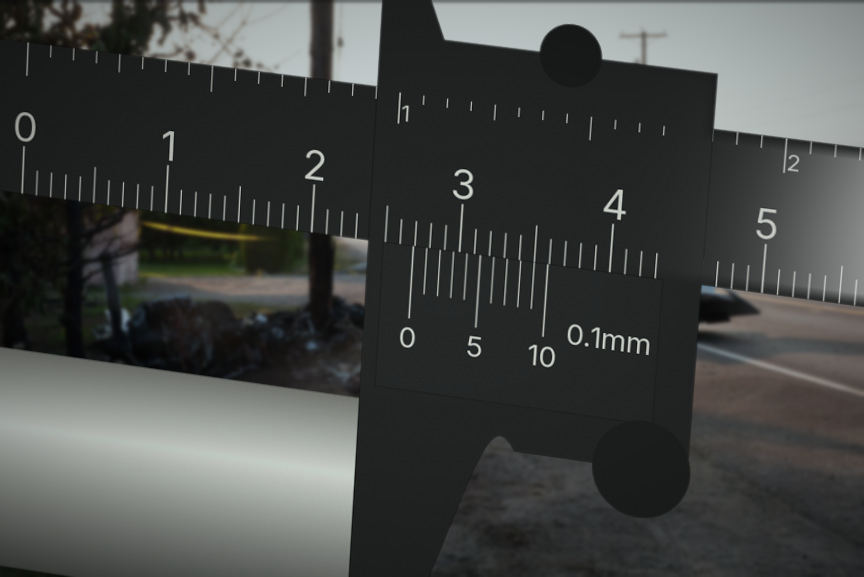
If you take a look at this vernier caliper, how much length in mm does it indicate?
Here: 26.9 mm
